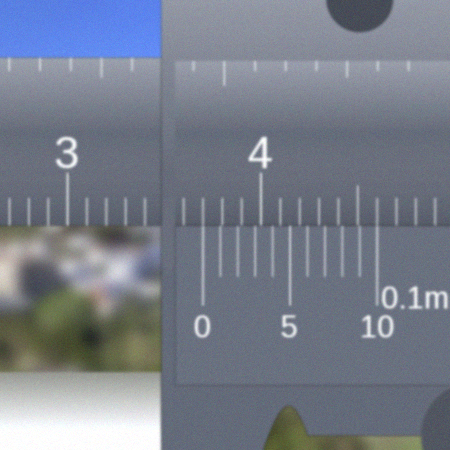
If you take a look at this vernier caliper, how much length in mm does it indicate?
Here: 37.0 mm
